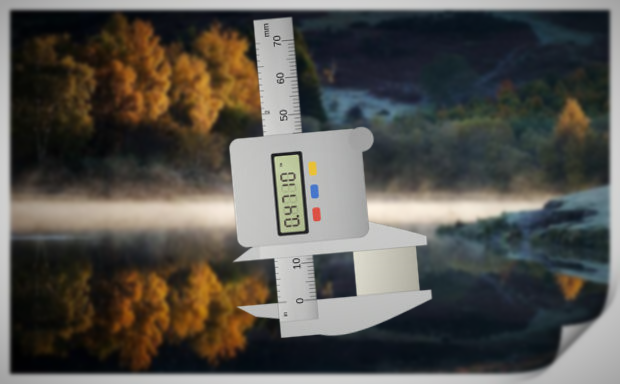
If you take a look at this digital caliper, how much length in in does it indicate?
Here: 0.4710 in
